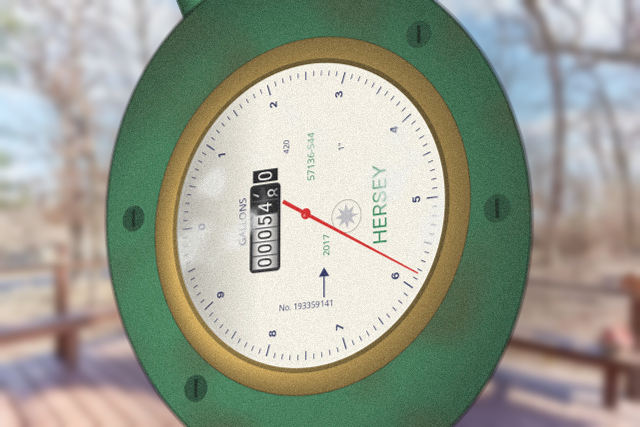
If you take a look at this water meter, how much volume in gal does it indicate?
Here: 5475.8 gal
